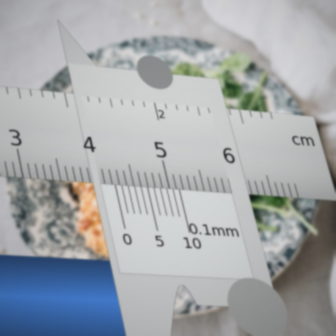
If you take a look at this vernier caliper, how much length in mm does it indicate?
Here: 42.4 mm
